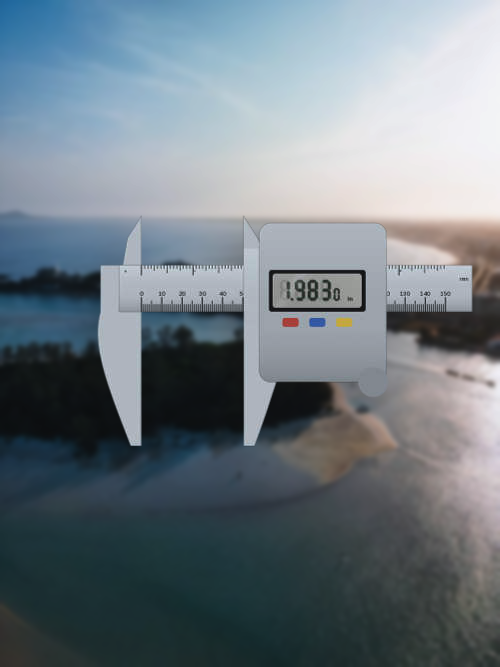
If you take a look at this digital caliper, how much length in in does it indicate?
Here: 1.9830 in
